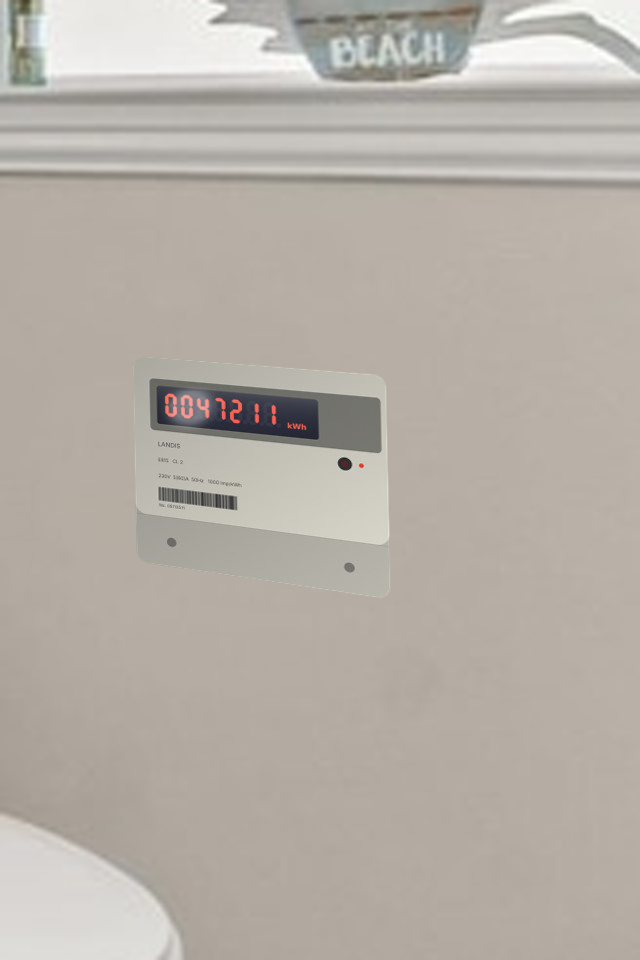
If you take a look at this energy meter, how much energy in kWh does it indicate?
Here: 47211 kWh
